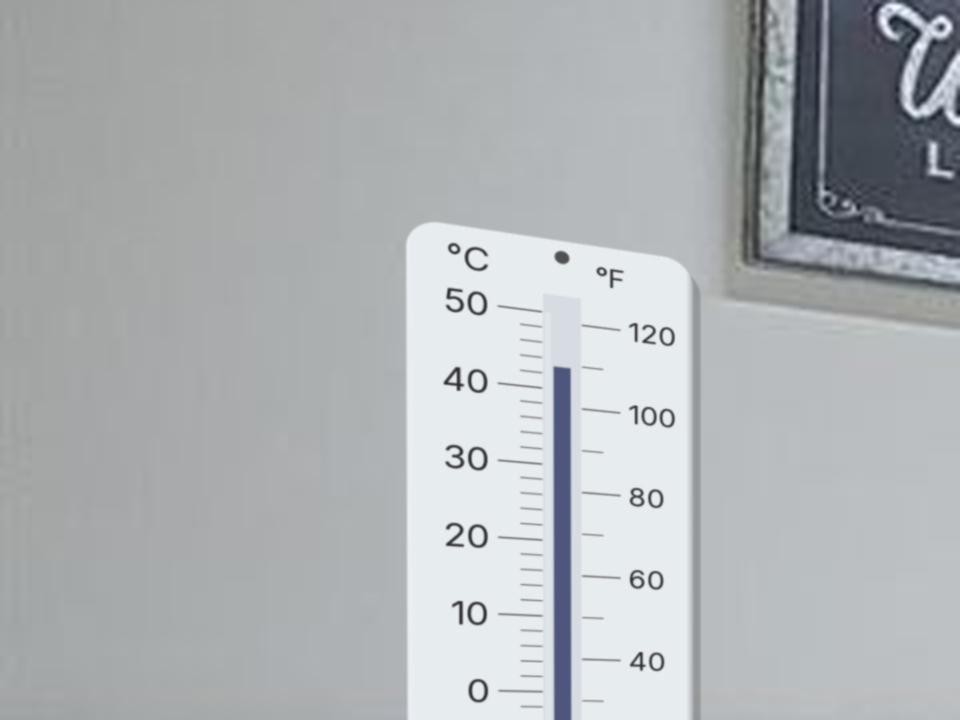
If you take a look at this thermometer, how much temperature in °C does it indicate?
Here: 43 °C
